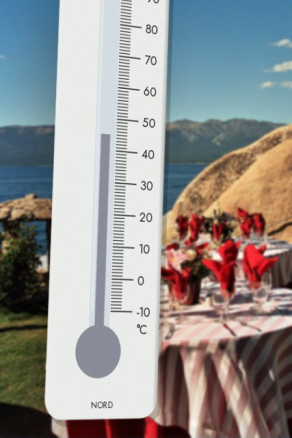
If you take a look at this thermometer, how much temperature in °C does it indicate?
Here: 45 °C
